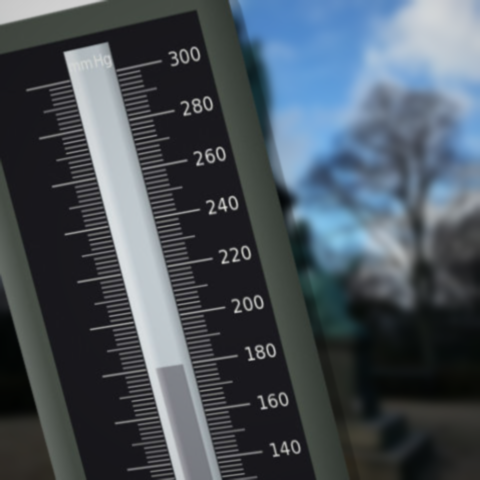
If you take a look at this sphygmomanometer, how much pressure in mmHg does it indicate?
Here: 180 mmHg
